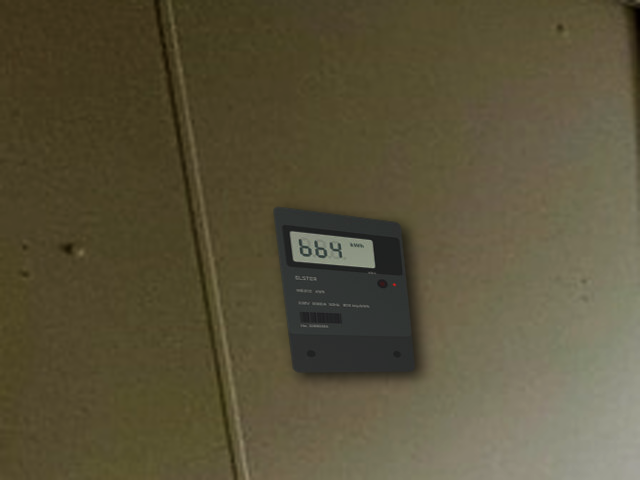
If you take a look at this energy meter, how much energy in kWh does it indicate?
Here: 664 kWh
